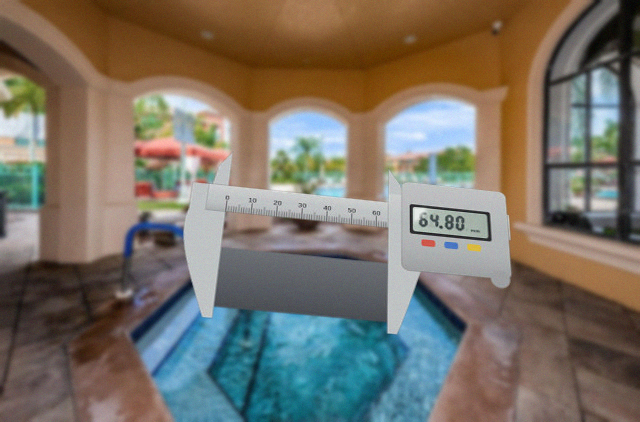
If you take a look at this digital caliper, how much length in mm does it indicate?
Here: 64.80 mm
